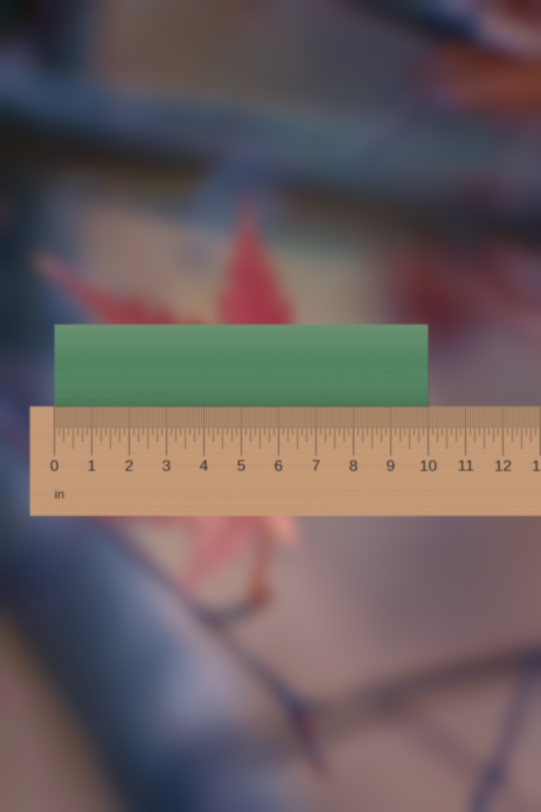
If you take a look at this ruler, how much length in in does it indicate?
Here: 10 in
